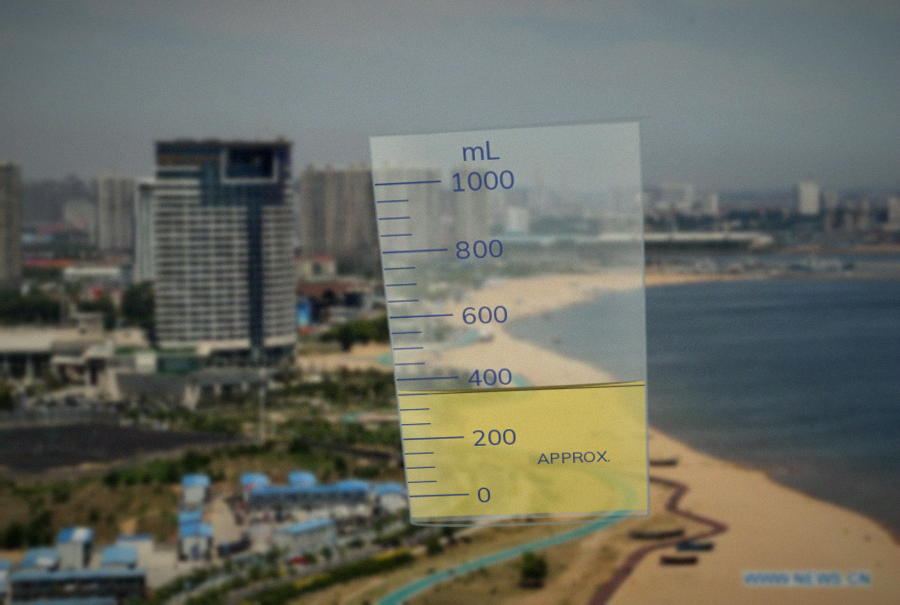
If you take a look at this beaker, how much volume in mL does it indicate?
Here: 350 mL
